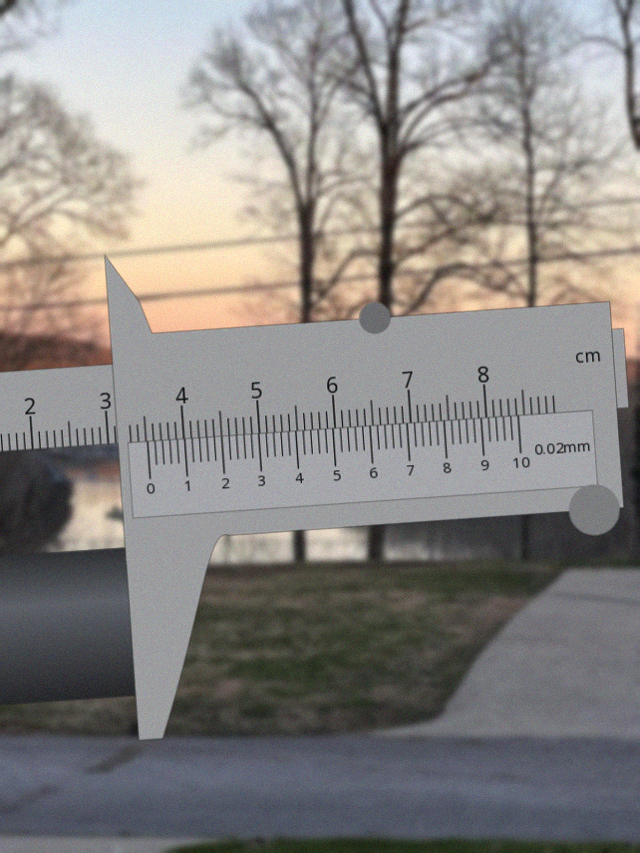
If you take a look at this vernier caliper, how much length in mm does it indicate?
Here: 35.2 mm
